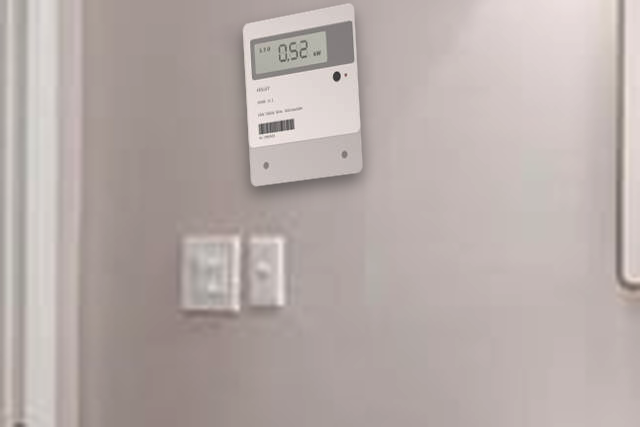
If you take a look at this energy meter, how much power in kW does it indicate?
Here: 0.52 kW
